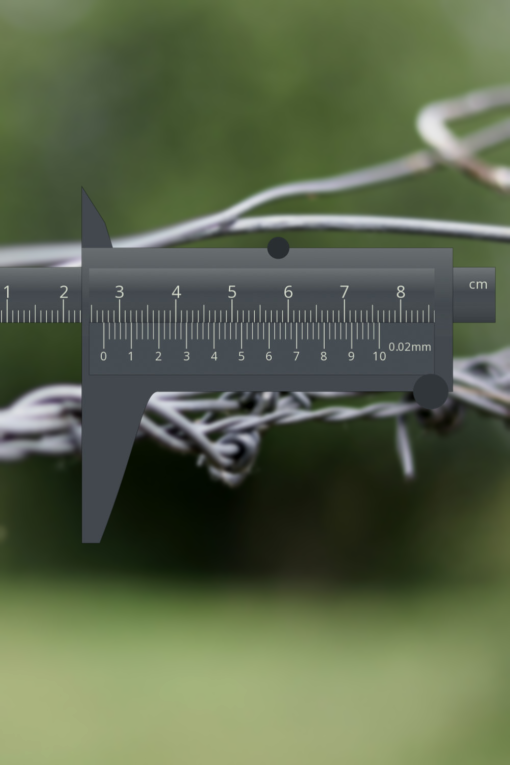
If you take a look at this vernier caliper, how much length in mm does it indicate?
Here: 27.2 mm
